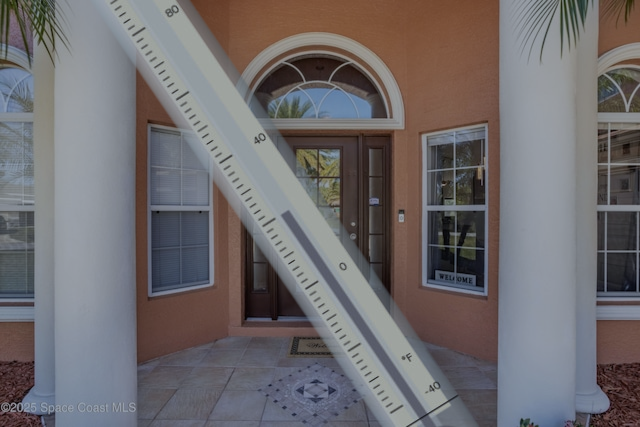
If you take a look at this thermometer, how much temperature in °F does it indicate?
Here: 20 °F
